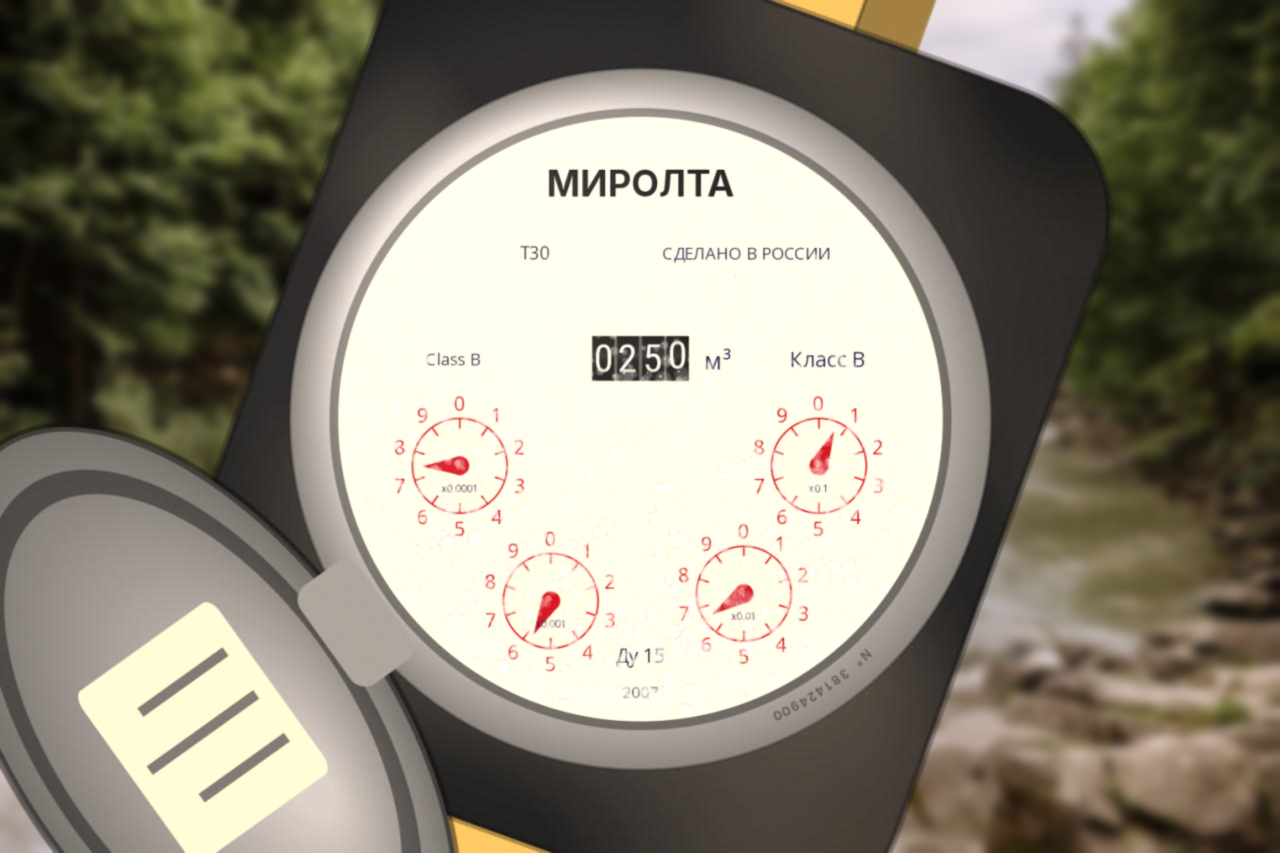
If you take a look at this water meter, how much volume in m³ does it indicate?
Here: 250.0657 m³
